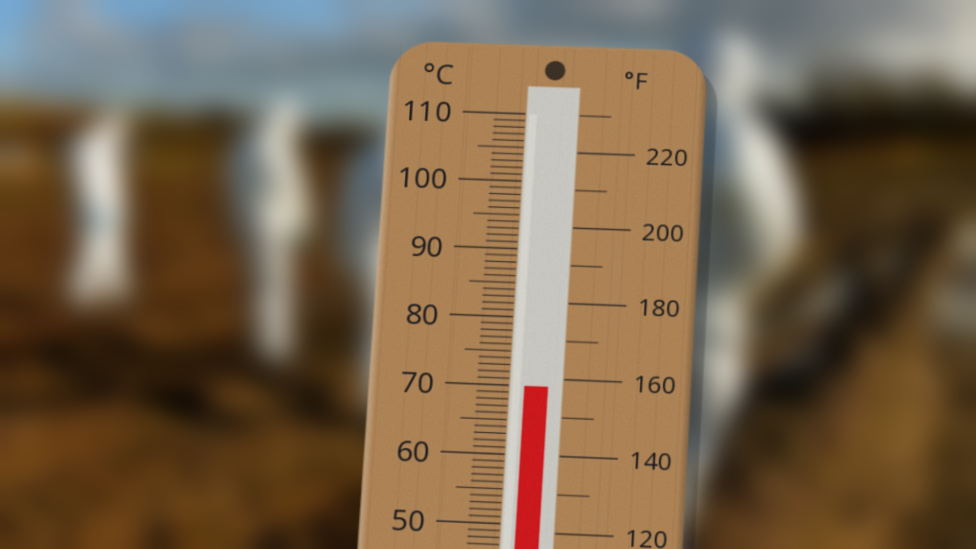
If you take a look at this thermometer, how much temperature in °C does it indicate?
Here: 70 °C
